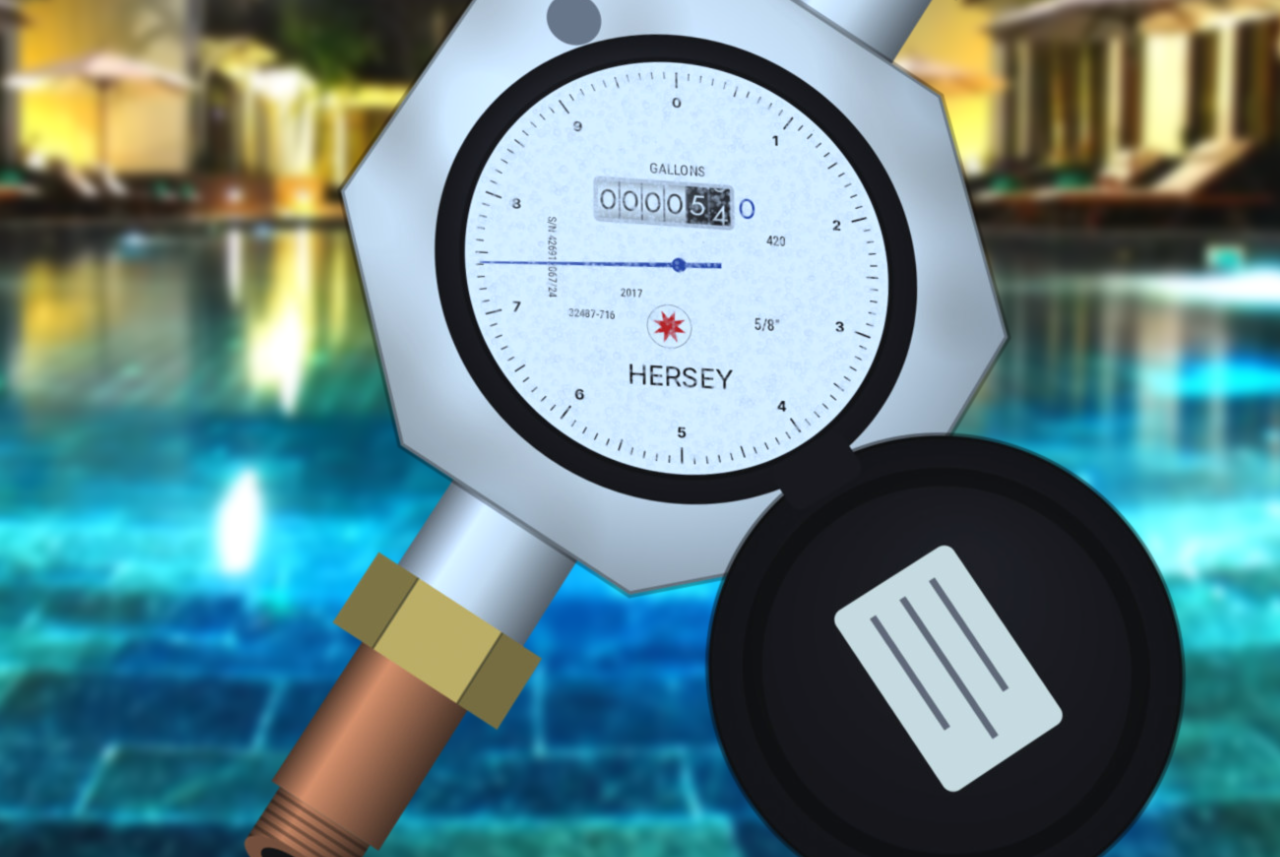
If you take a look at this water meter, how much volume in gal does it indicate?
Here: 537.4 gal
